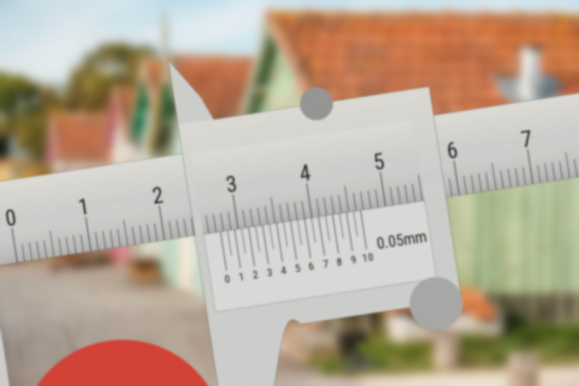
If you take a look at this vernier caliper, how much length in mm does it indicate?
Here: 27.6 mm
